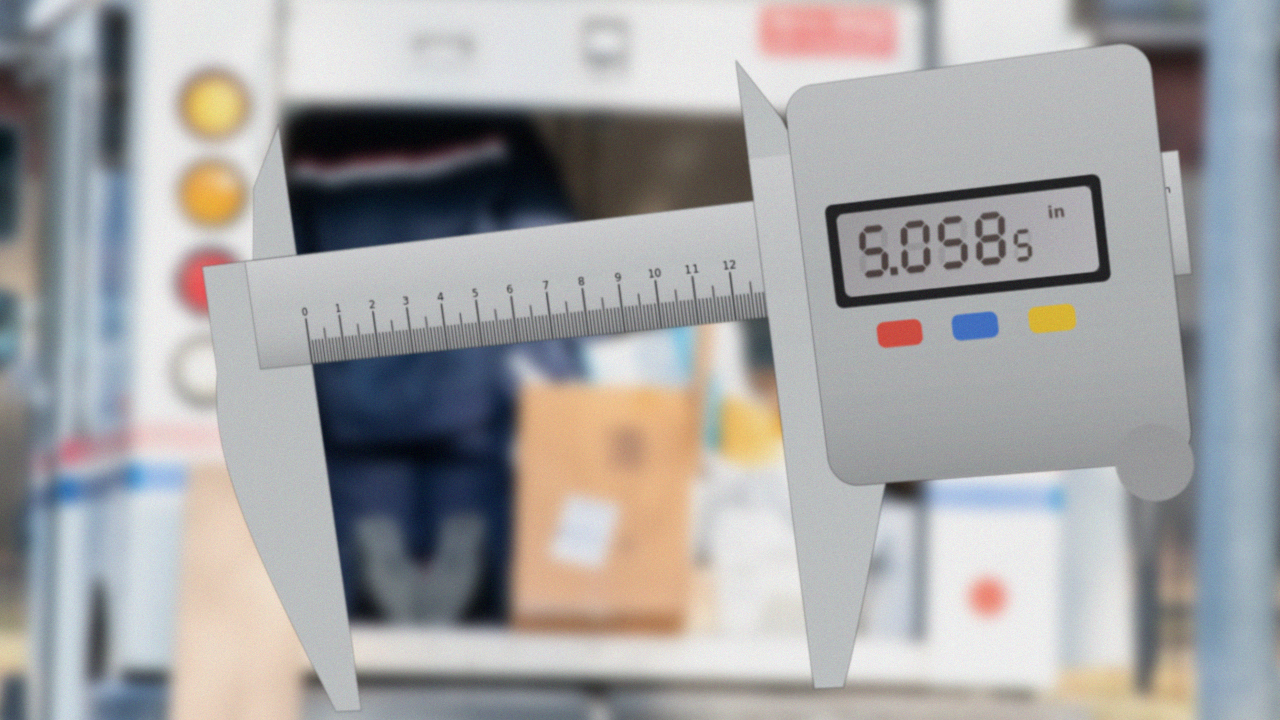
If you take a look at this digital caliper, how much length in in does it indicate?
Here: 5.0585 in
